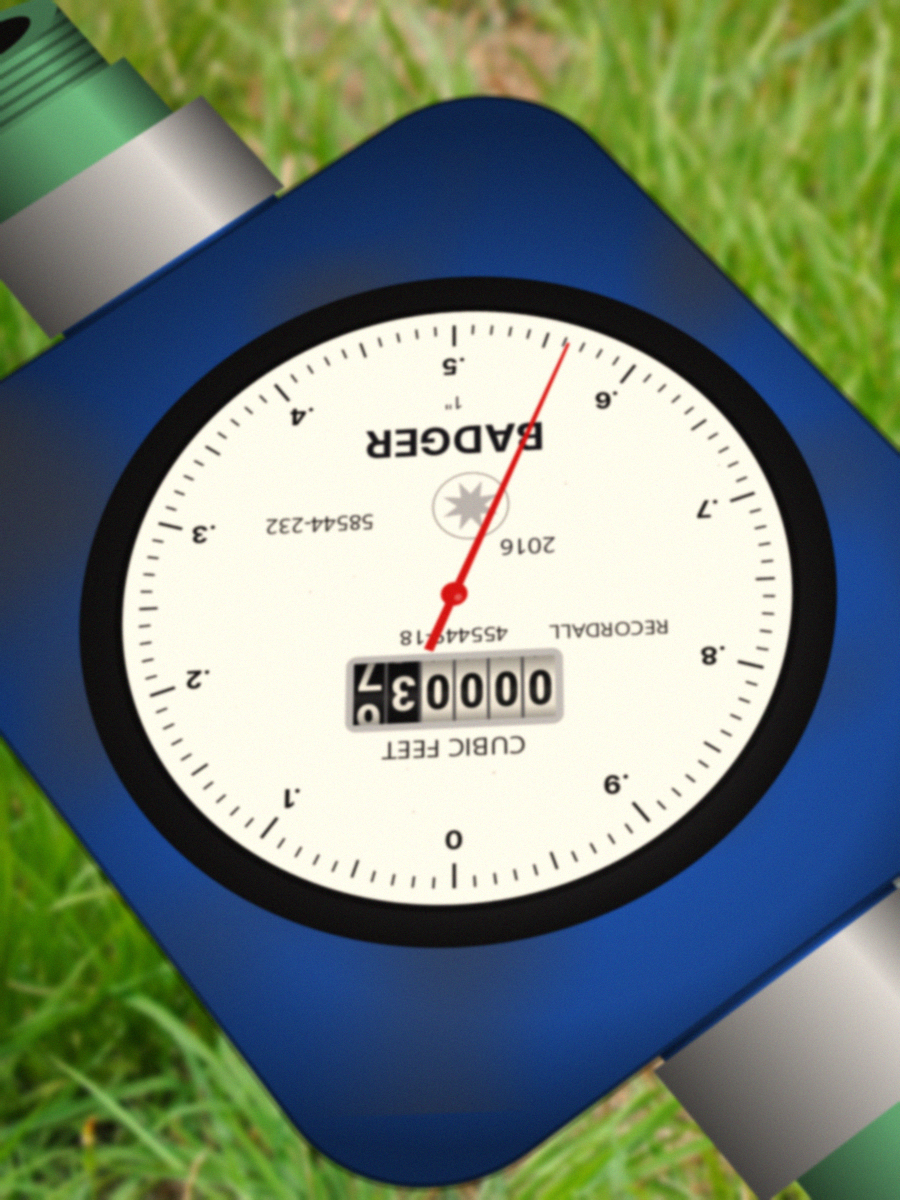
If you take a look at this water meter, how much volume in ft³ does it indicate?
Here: 36.56 ft³
